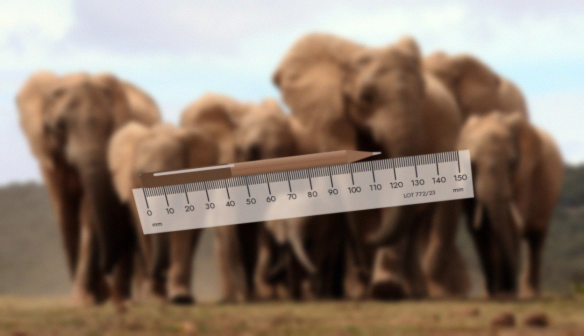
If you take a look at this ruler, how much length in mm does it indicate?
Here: 115 mm
